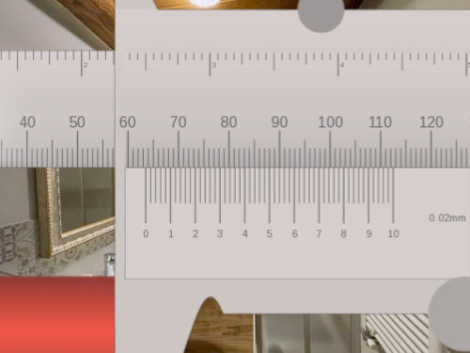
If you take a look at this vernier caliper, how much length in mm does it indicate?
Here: 63.5 mm
